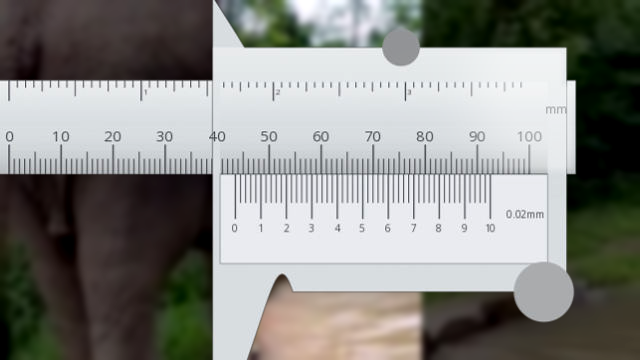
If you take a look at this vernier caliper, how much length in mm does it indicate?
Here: 43.5 mm
